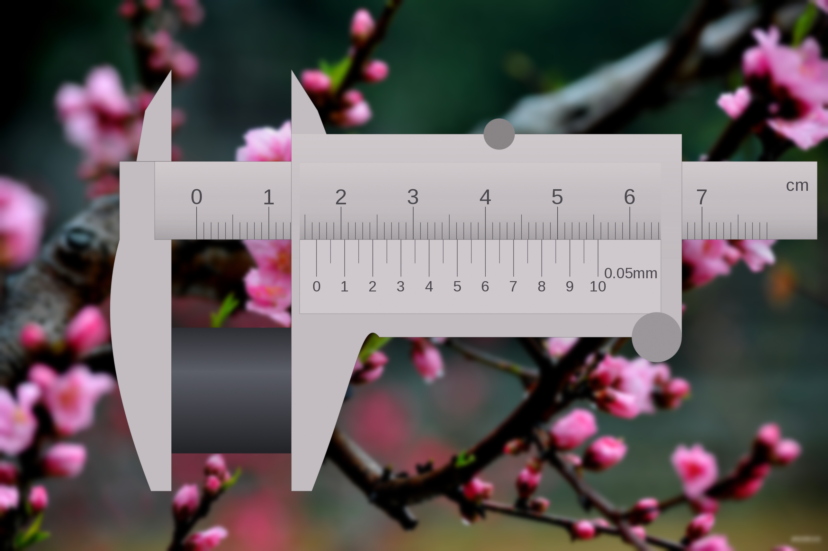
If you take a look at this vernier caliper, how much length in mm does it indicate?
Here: 16.6 mm
